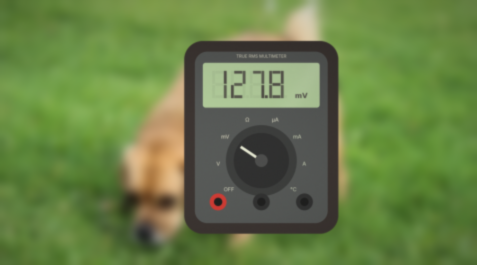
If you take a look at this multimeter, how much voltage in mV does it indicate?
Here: 127.8 mV
